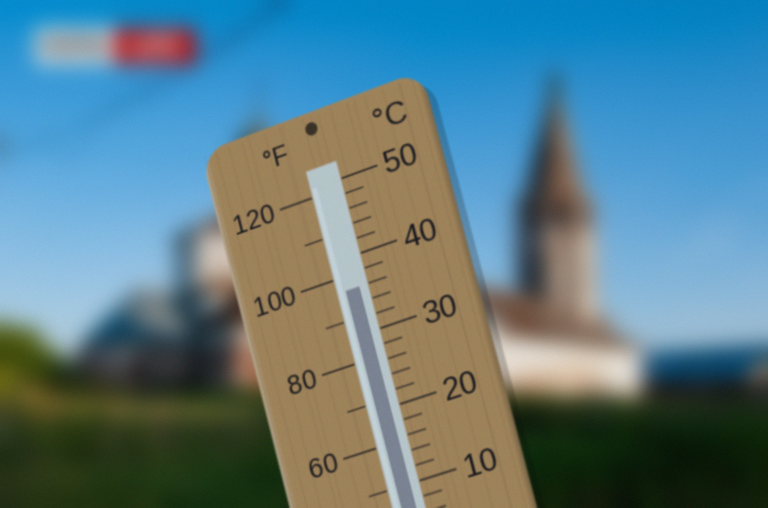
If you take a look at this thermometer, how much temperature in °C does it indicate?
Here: 36 °C
